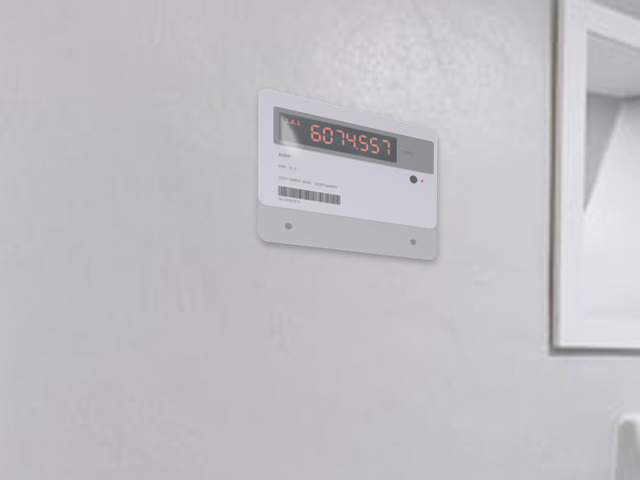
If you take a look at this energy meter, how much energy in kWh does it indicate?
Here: 6074.557 kWh
